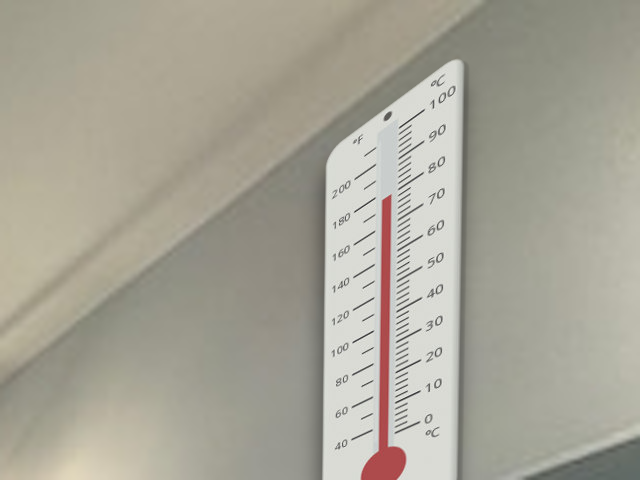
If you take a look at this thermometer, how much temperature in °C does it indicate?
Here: 80 °C
